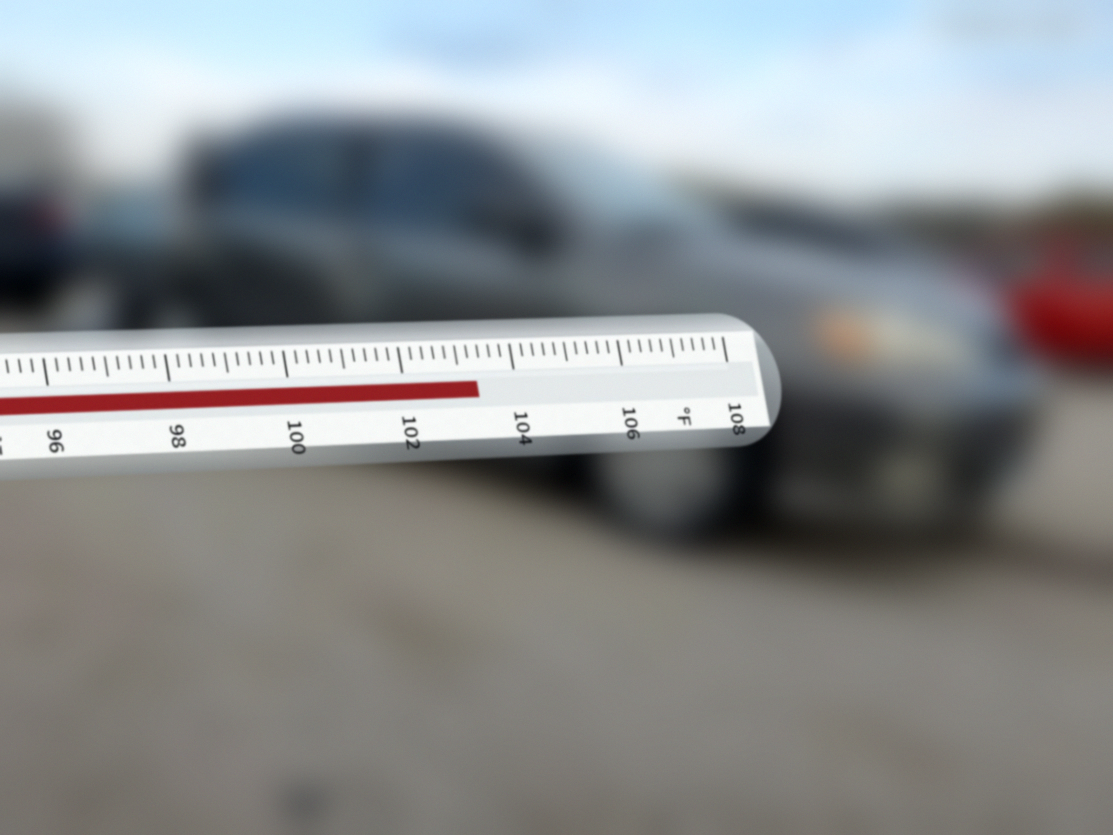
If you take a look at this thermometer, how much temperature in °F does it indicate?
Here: 103.3 °F
